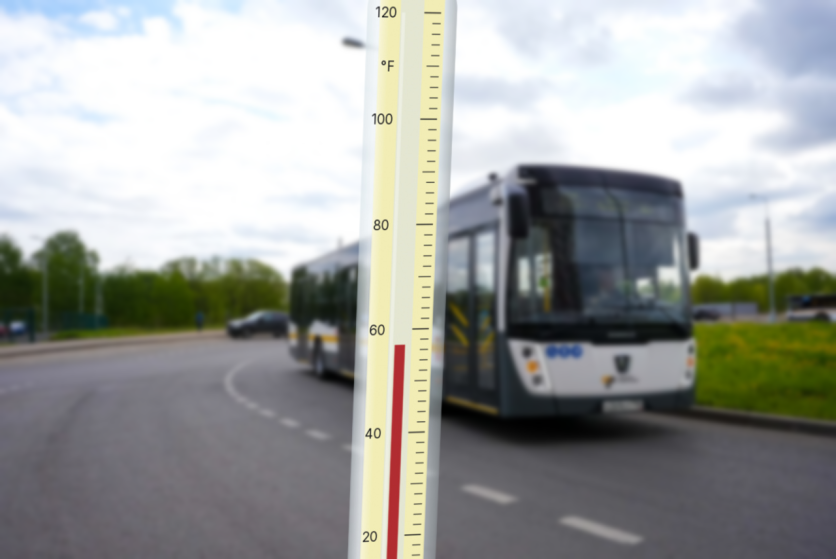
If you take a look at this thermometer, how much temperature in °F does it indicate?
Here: 57 °F
